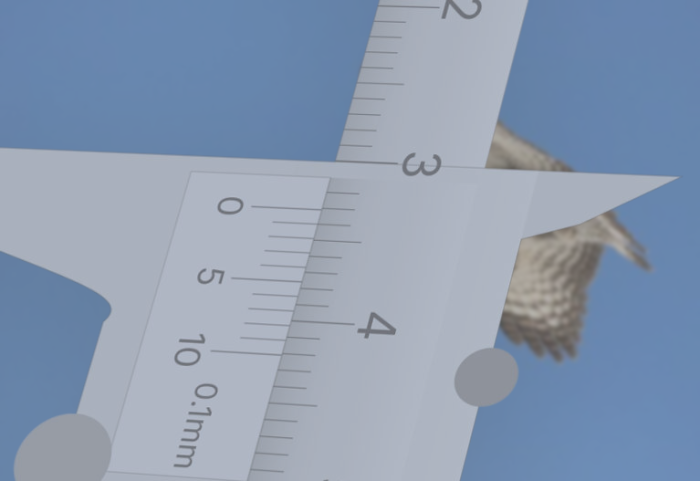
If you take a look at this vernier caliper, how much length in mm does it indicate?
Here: 33.1 mm
